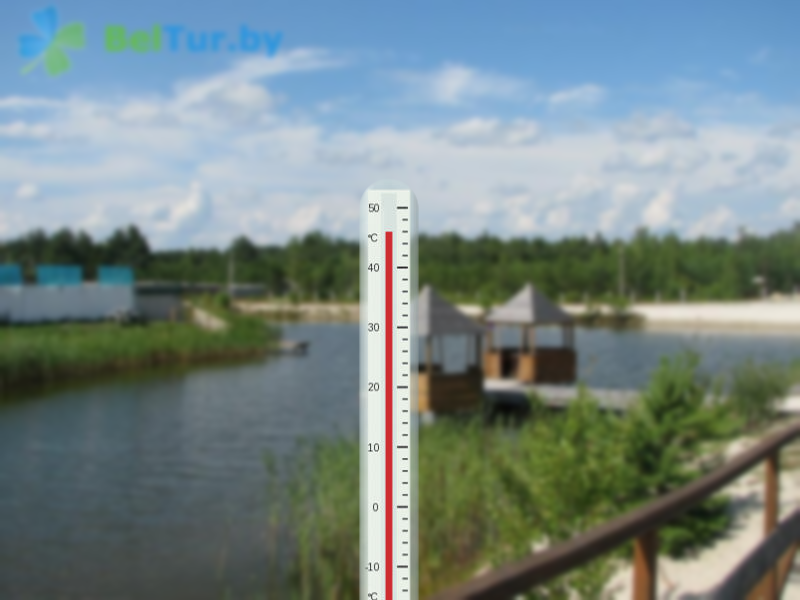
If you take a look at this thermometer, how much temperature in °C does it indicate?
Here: 46 °C
